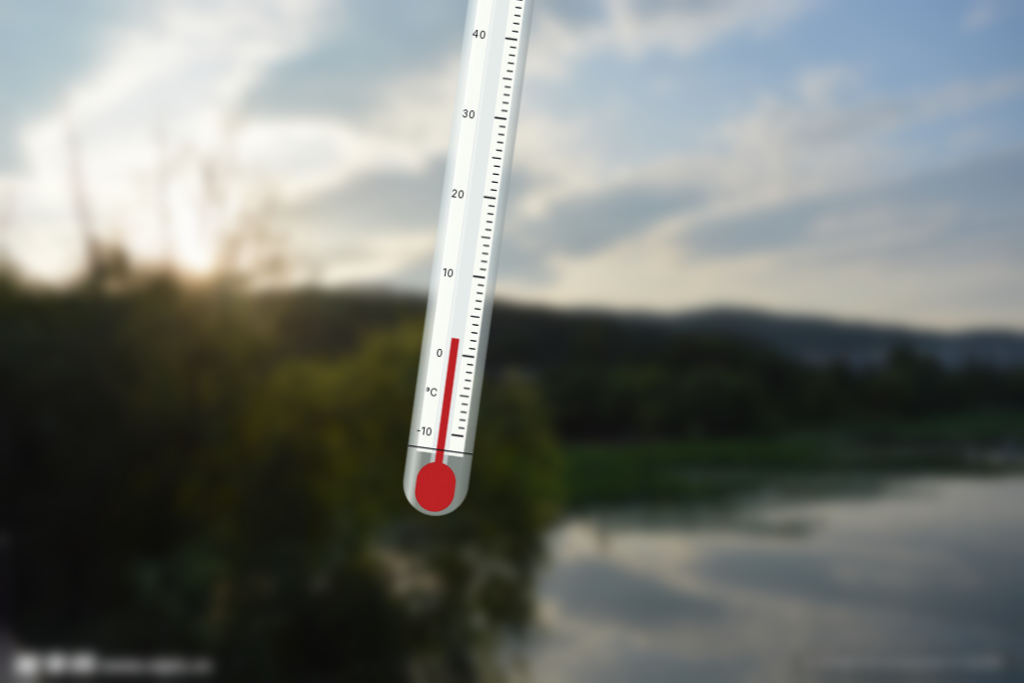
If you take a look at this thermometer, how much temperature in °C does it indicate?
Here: 2 °C
